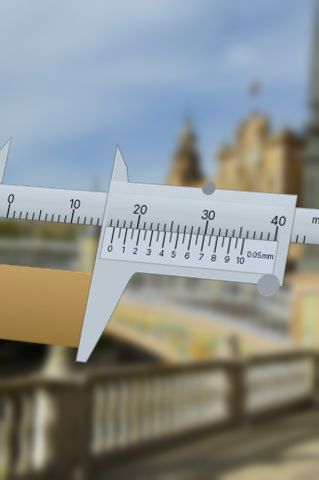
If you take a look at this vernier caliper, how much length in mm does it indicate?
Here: 16.6 mm
